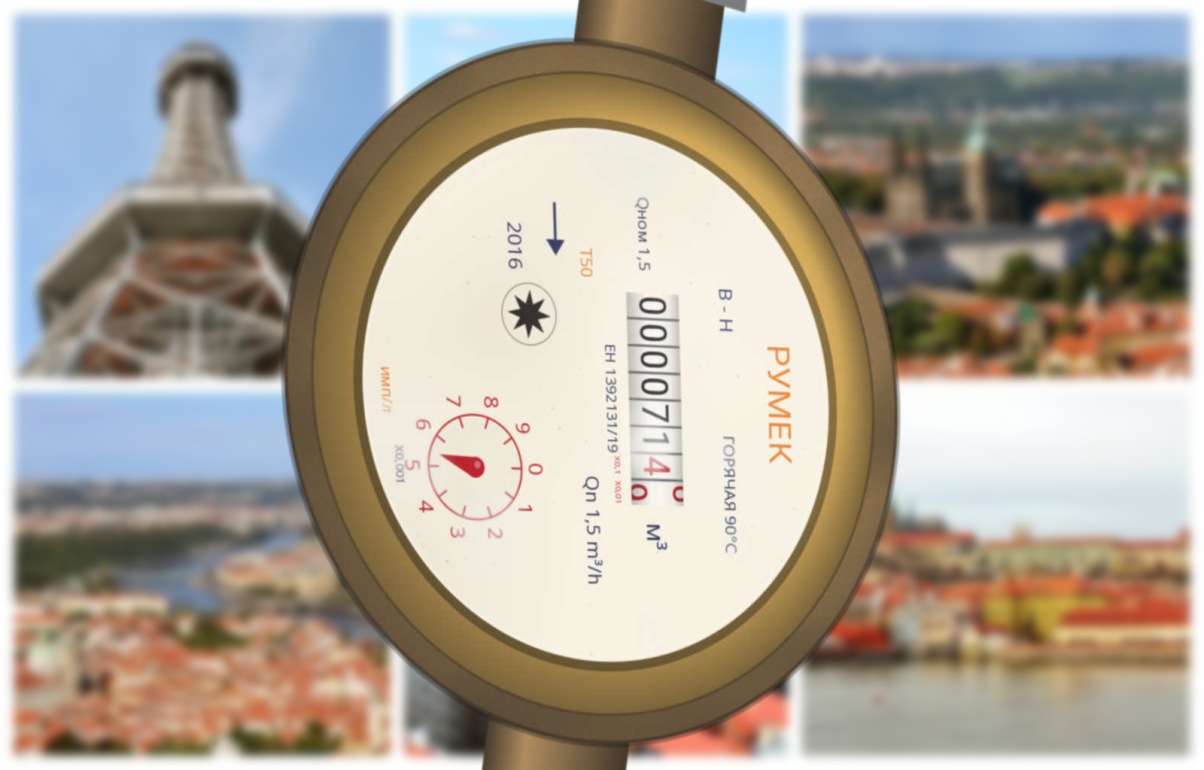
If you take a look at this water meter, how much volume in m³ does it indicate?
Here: 71.485 m³
